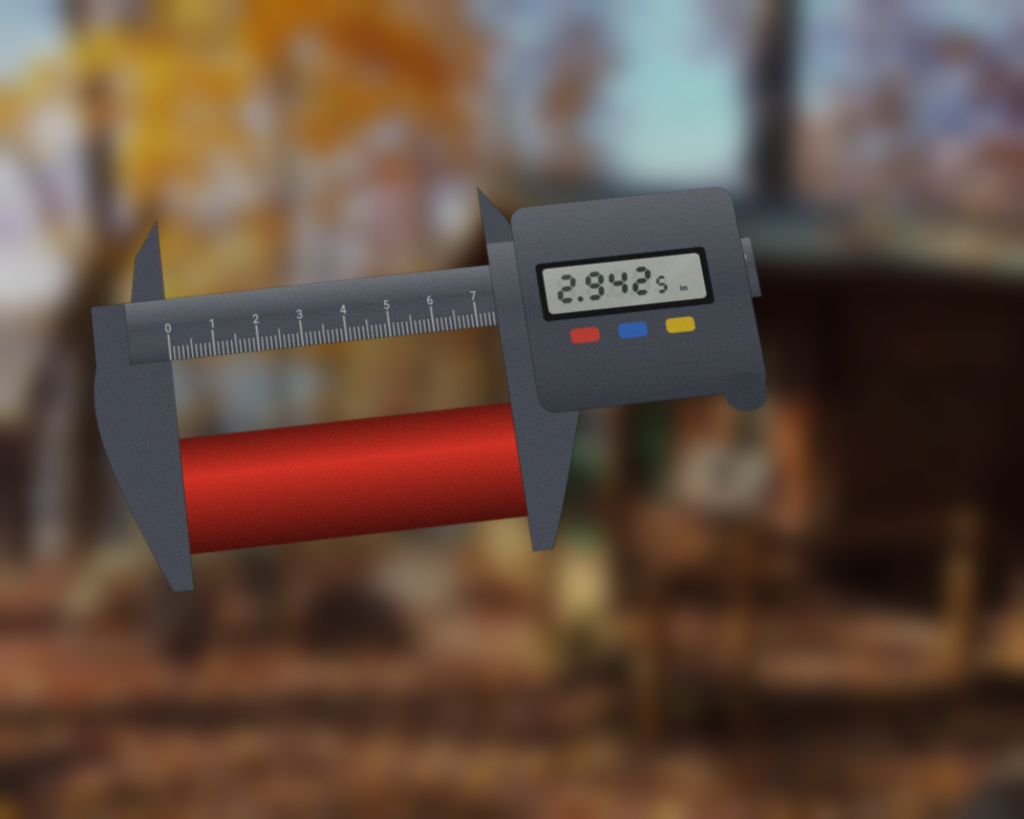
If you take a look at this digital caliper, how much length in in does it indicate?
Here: 2.9425 in
